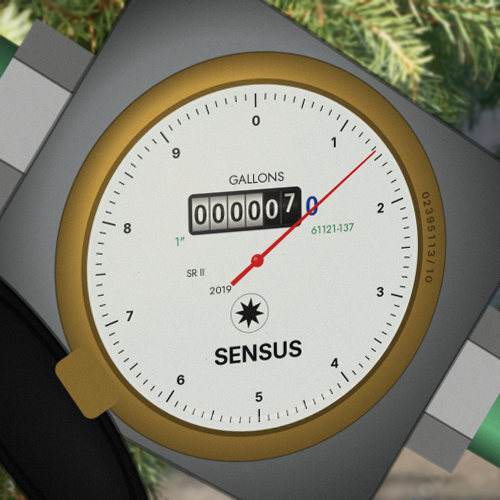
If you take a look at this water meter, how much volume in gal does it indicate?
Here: 71.4 gal
